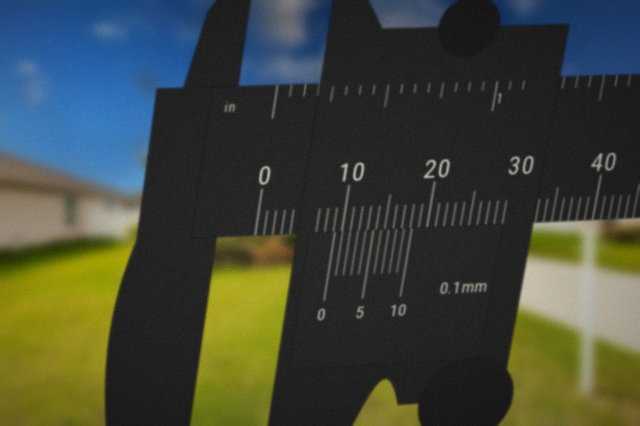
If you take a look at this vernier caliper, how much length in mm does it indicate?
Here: 9.2 mm
